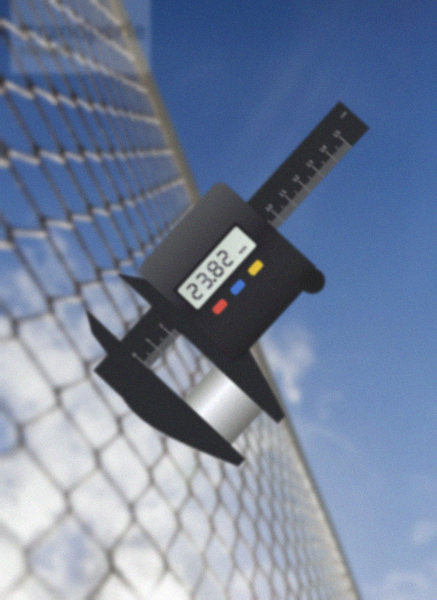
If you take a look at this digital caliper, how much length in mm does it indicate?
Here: 23.82 mm
